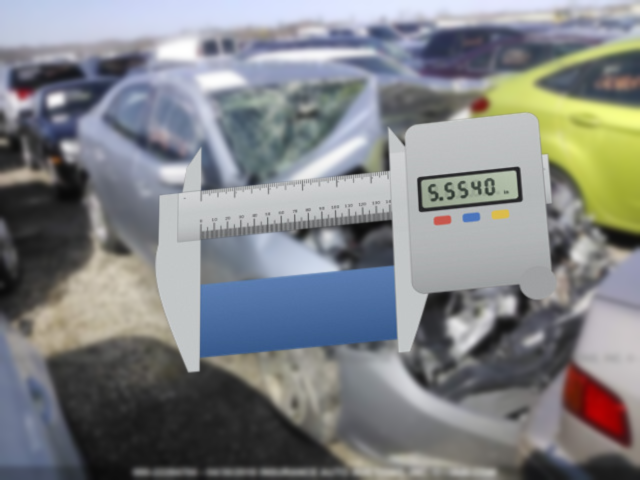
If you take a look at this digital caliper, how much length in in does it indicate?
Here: 5.5540 in
